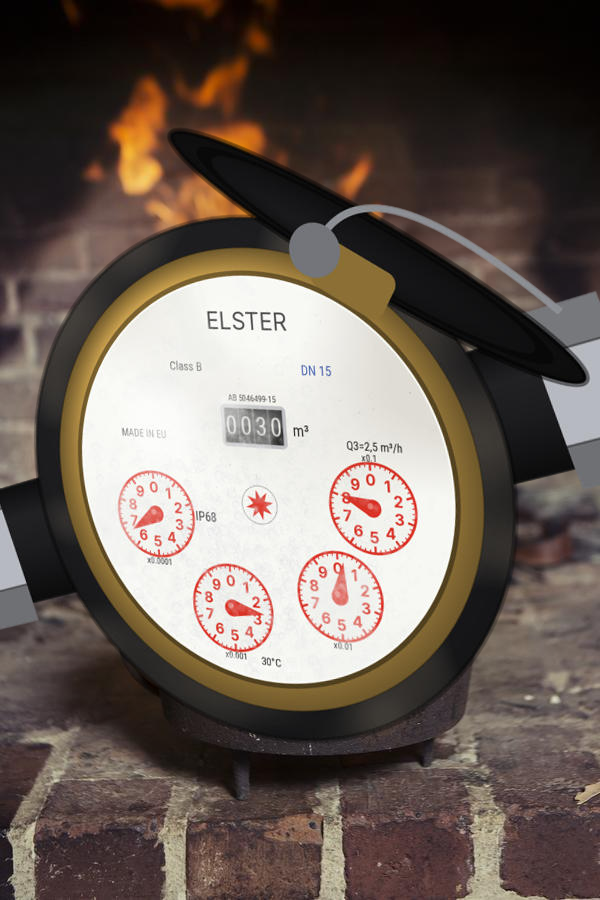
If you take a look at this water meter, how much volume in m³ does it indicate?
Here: 30.8026 m³
